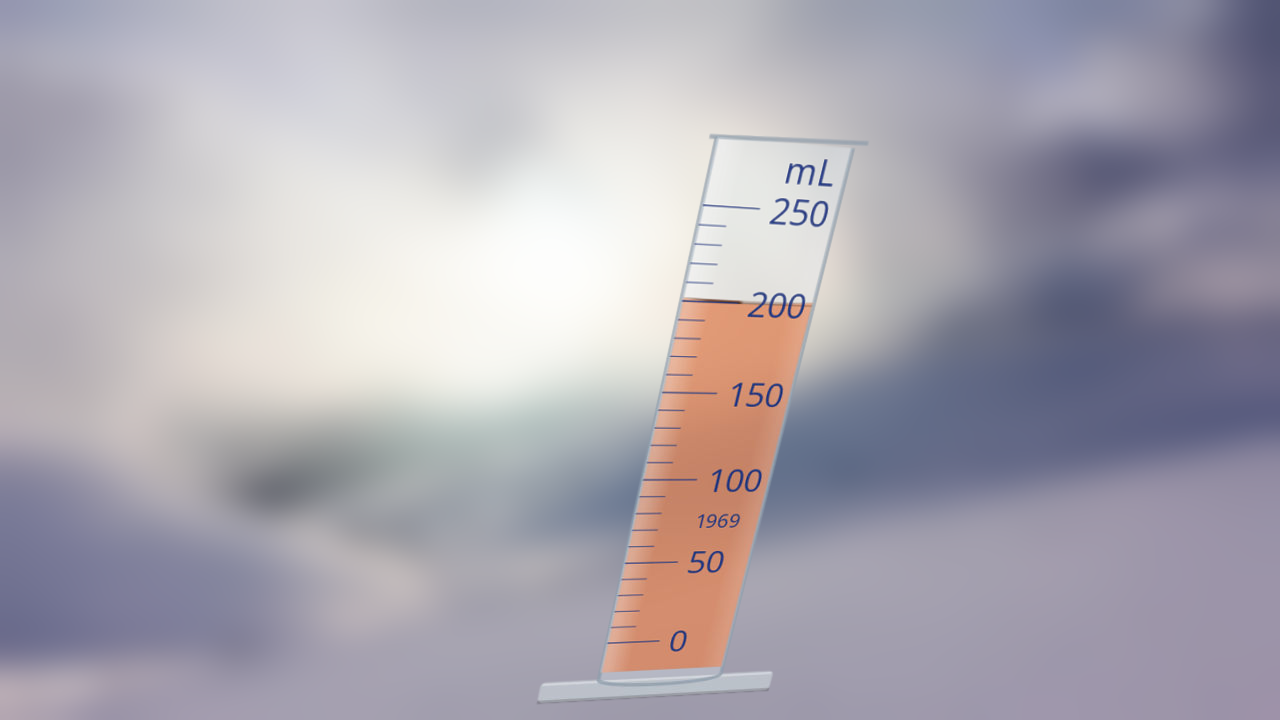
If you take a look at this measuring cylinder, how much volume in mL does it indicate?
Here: 200 mL
